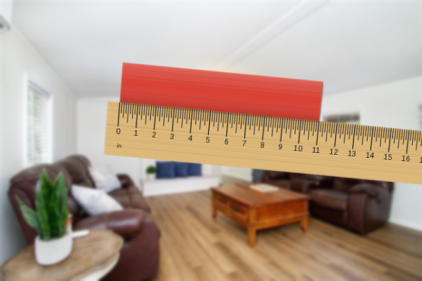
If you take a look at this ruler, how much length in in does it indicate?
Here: 11 in
